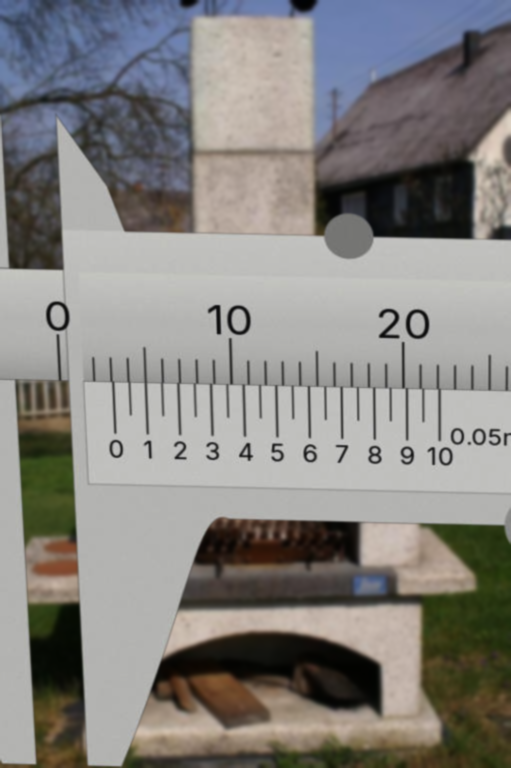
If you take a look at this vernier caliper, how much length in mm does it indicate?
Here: 3.1 mm
